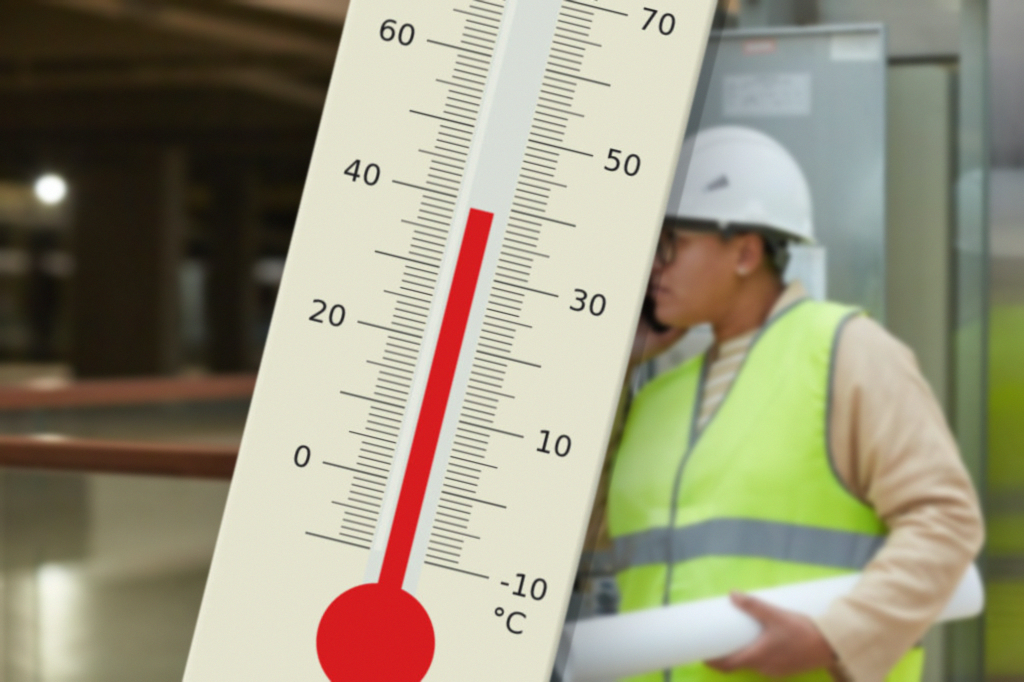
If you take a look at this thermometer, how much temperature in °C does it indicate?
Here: 39 °C
